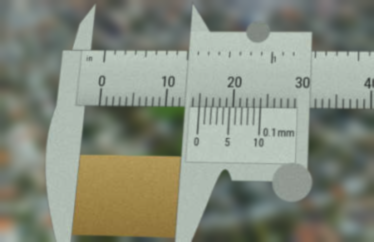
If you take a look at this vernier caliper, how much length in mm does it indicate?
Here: 15.0 mm
